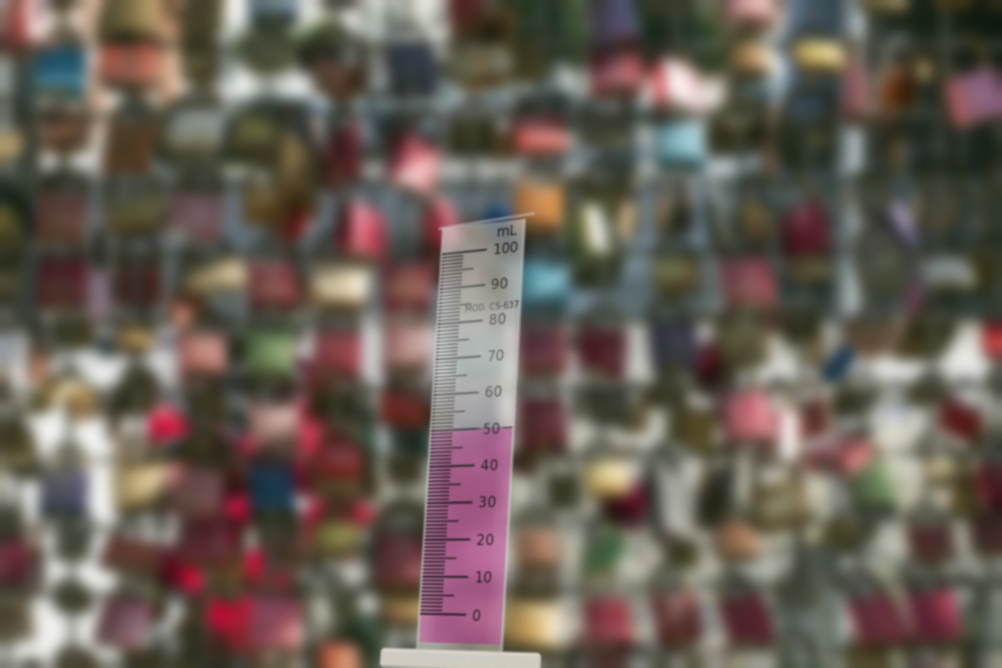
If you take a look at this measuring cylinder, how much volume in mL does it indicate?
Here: 50 mL
